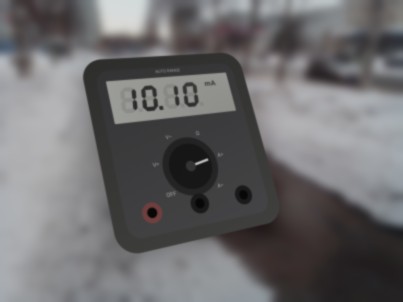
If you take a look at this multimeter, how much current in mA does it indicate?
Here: 10.10 mA
